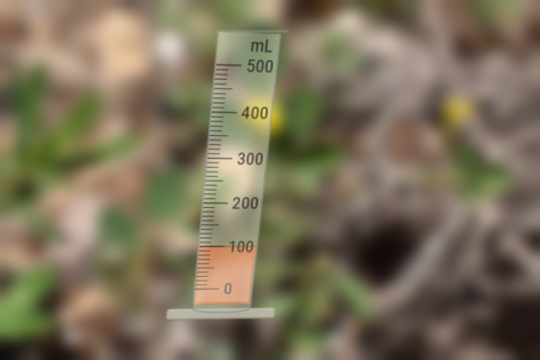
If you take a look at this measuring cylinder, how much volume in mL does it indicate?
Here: 100 mL
